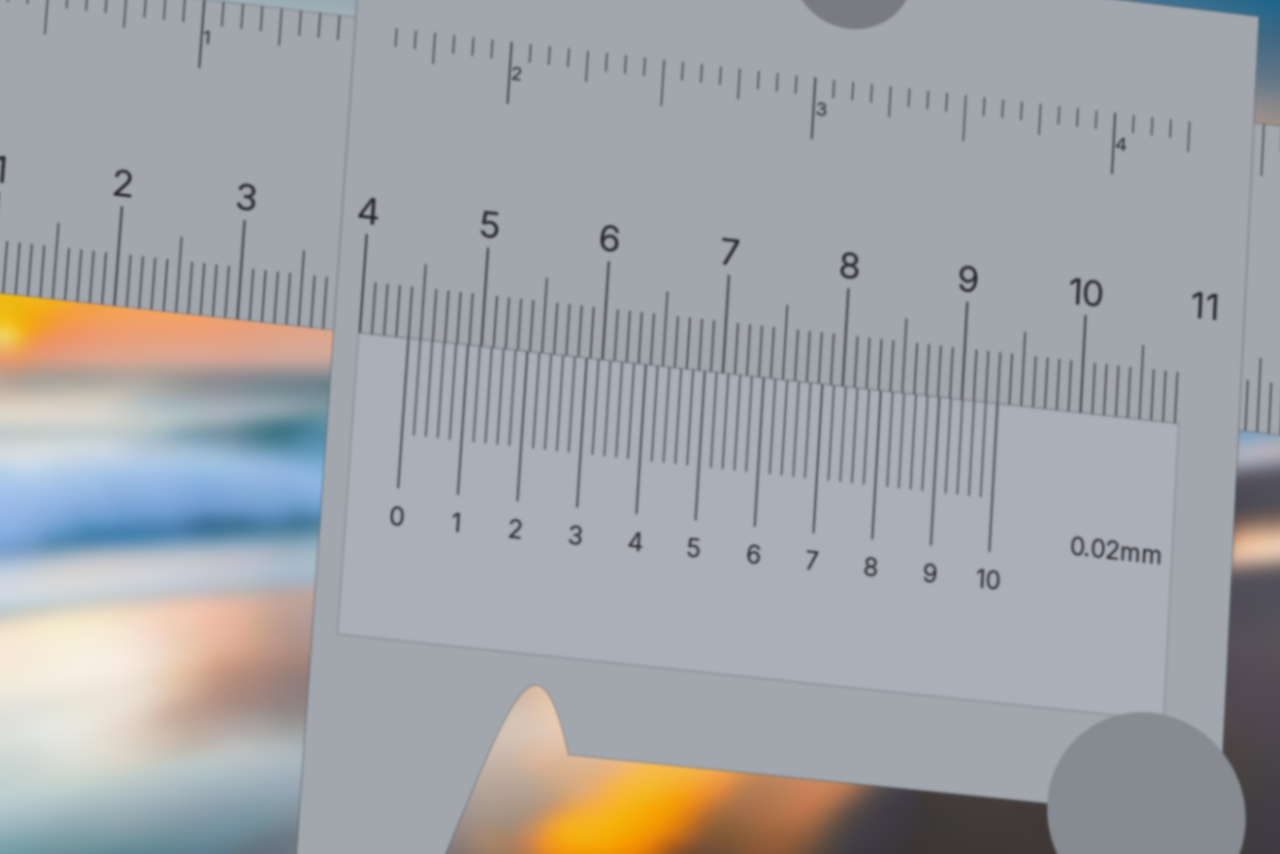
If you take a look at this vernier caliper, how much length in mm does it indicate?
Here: 44.0 mm
